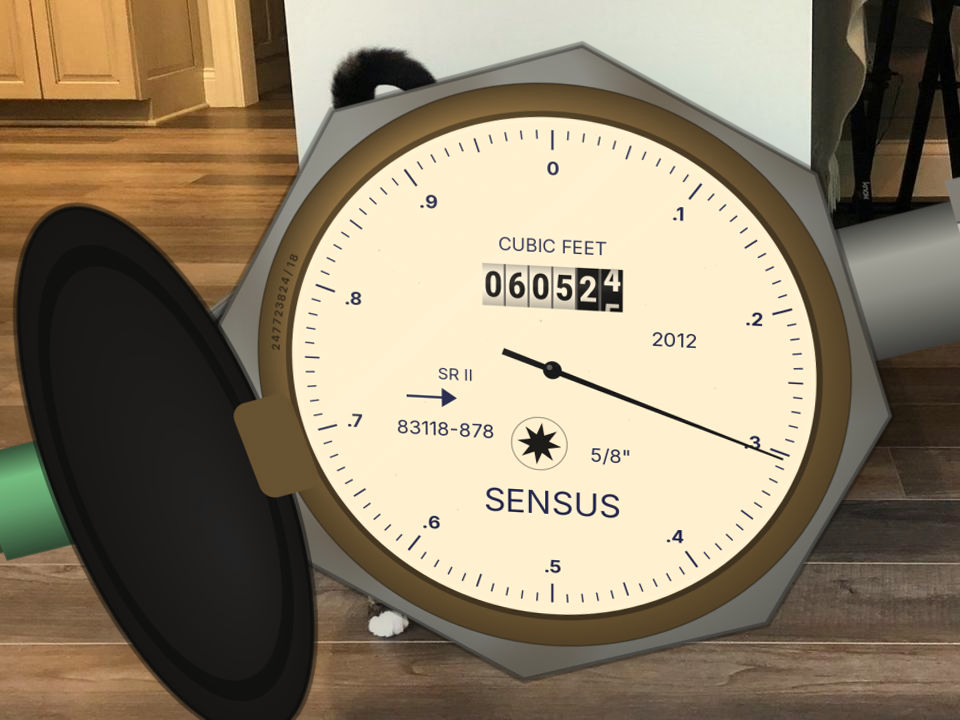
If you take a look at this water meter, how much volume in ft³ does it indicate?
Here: 60524.30 ft³
